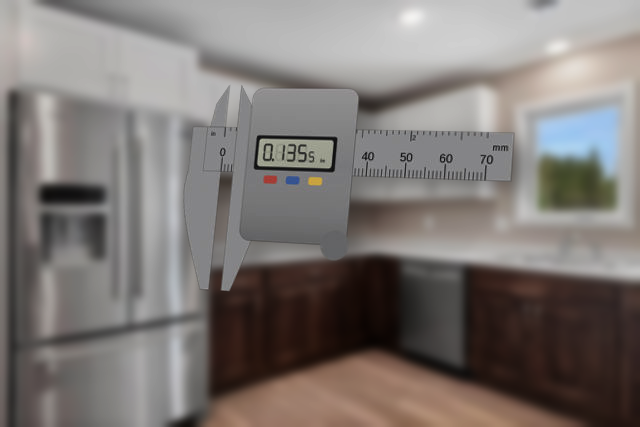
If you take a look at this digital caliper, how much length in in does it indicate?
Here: 0.1355 in
